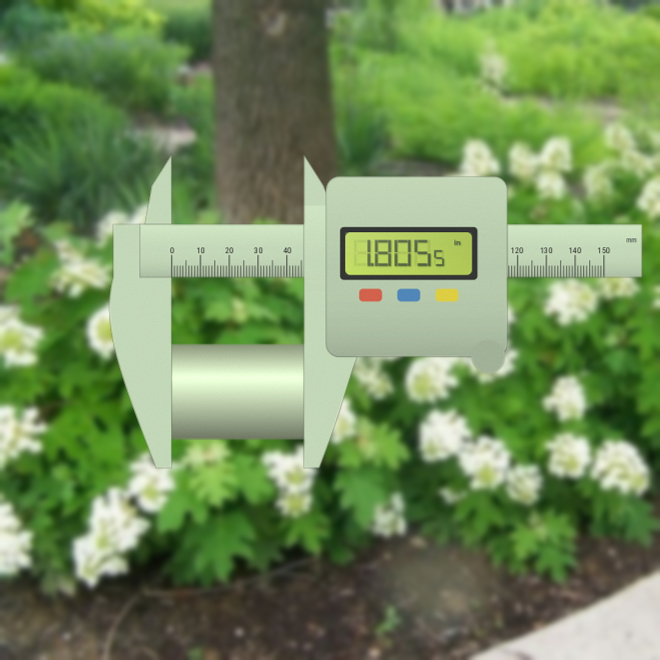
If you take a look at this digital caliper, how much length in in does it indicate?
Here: 1.8055 in
